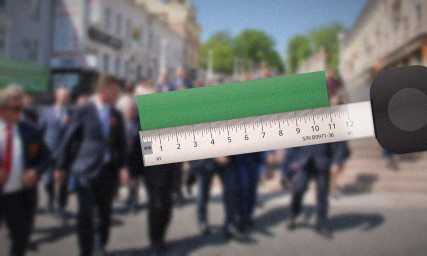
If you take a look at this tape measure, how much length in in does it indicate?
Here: 11 in
